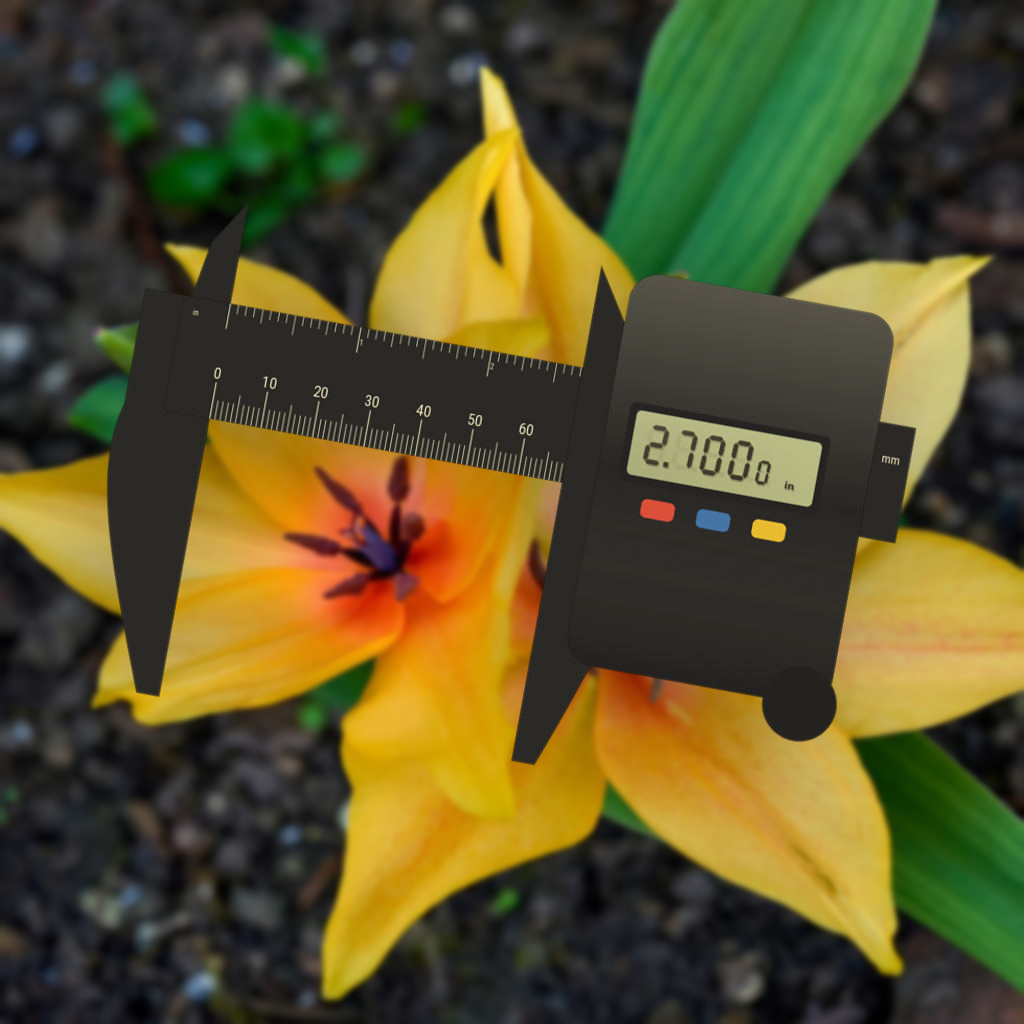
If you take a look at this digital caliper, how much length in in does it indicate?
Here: 2.7000 in
